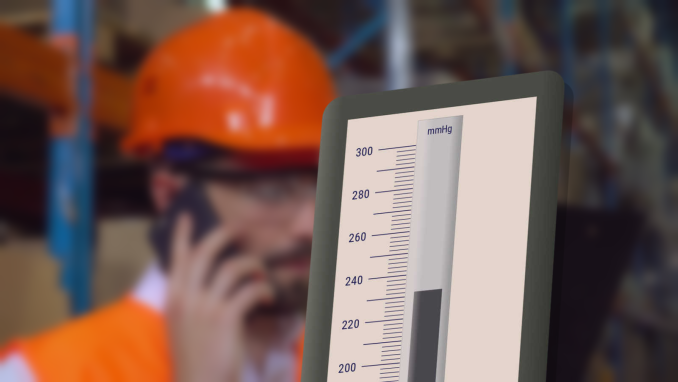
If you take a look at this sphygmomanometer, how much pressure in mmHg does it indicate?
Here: 232 mmHg
